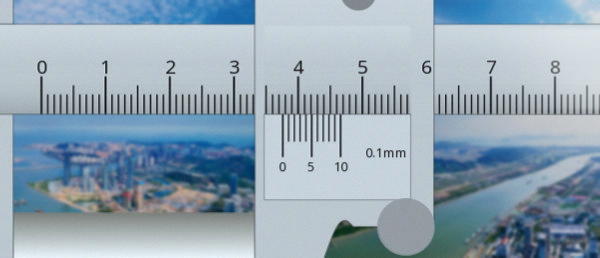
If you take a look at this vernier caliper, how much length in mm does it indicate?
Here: 37.6 mm
